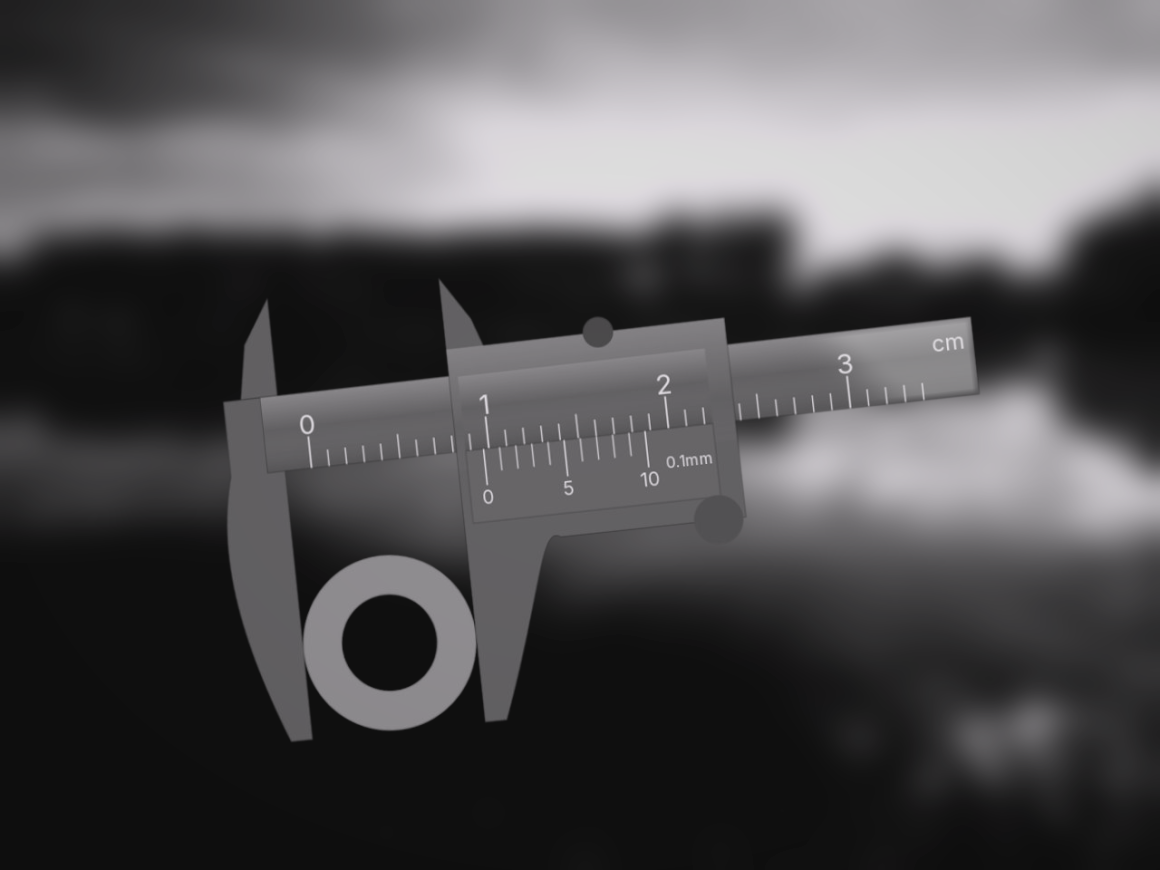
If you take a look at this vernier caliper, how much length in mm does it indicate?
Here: 9.7 mm
